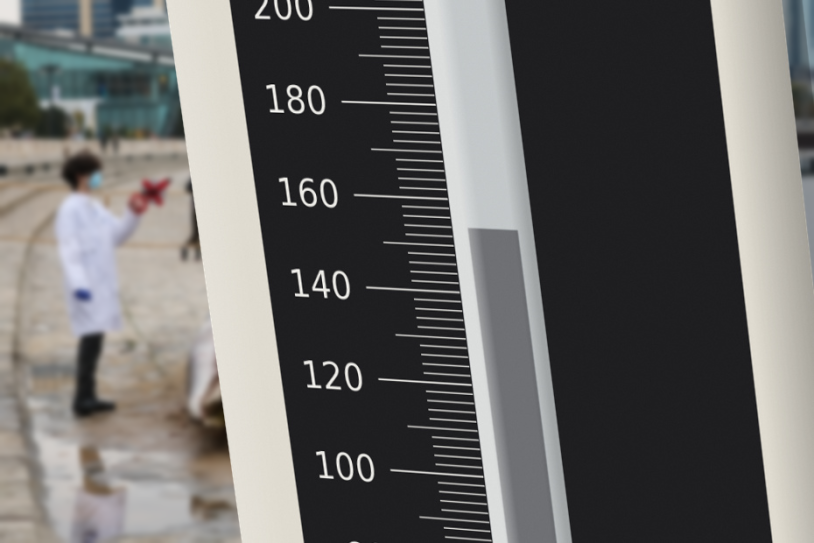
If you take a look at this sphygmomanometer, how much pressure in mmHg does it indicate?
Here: 154 mmHg
